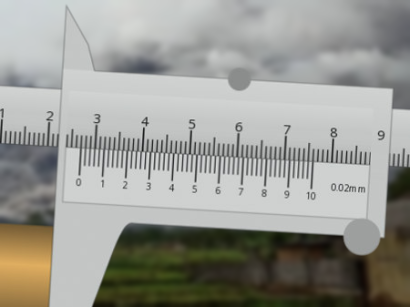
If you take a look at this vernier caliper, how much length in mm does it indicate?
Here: 27.0 mm
